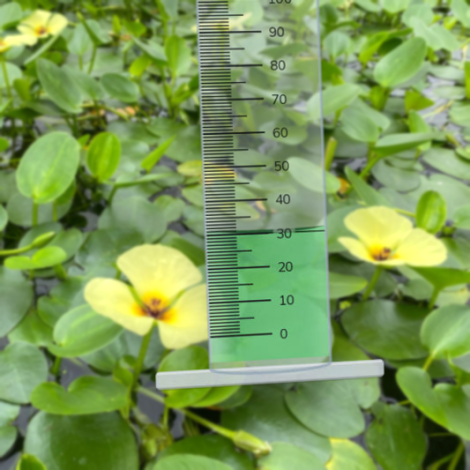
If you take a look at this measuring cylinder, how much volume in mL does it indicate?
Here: 30 mL
